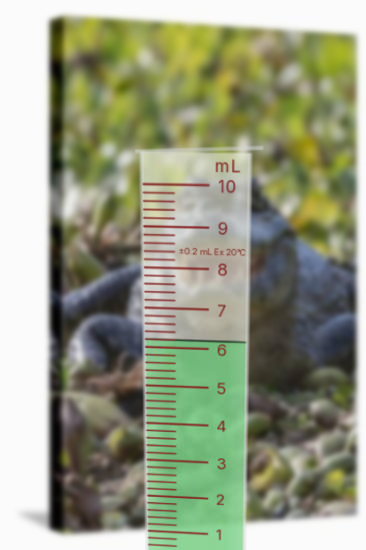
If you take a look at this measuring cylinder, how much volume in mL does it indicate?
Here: 6.2 mL
